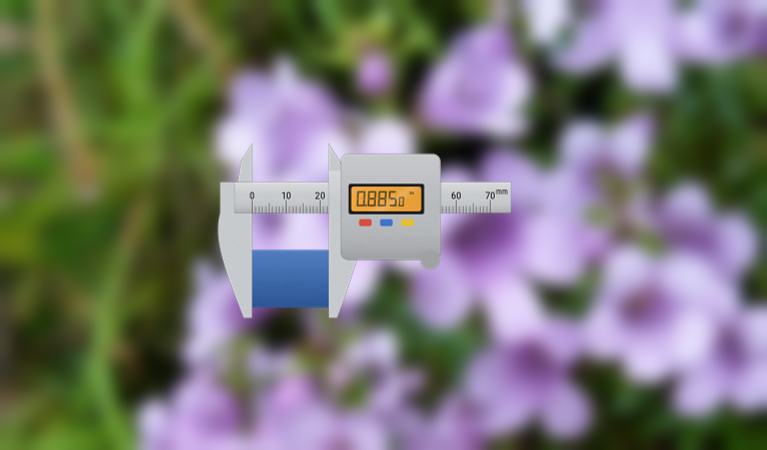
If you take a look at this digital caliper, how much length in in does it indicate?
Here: 0.8850 in
